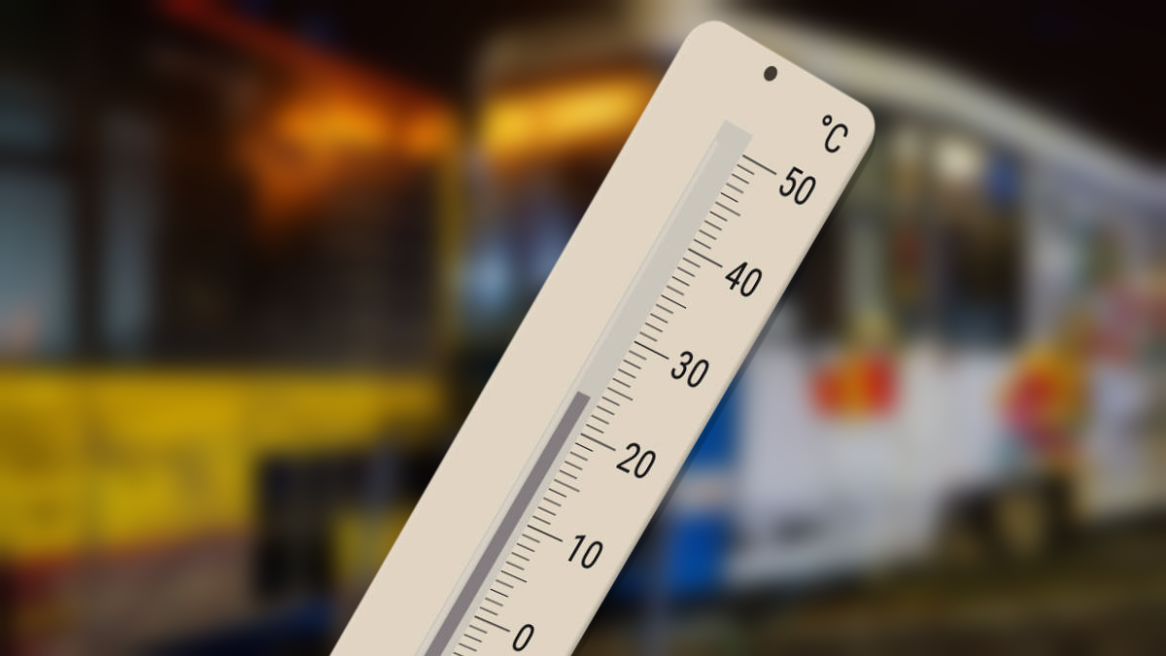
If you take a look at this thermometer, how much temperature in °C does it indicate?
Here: 23.5 °C
